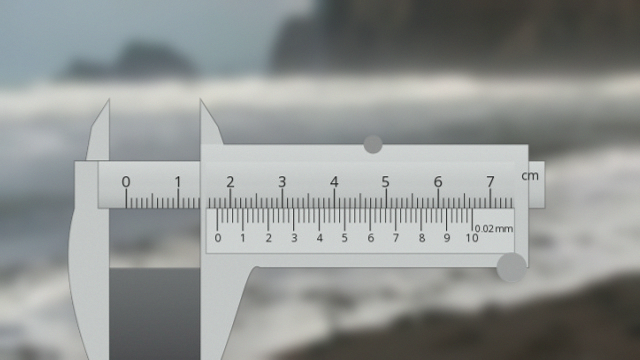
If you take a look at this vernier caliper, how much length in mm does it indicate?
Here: 17.5 mm
